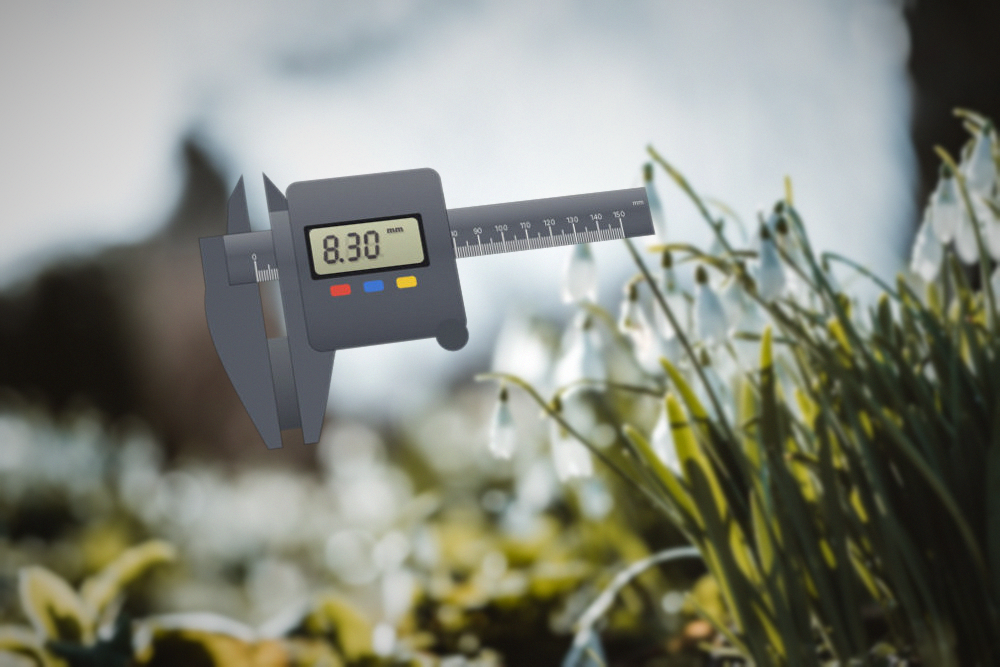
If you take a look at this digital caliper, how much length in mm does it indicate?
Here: 8.30 mm
